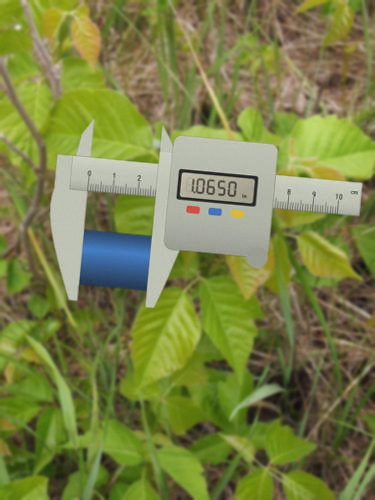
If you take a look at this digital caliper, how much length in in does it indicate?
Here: 1.0650 in
